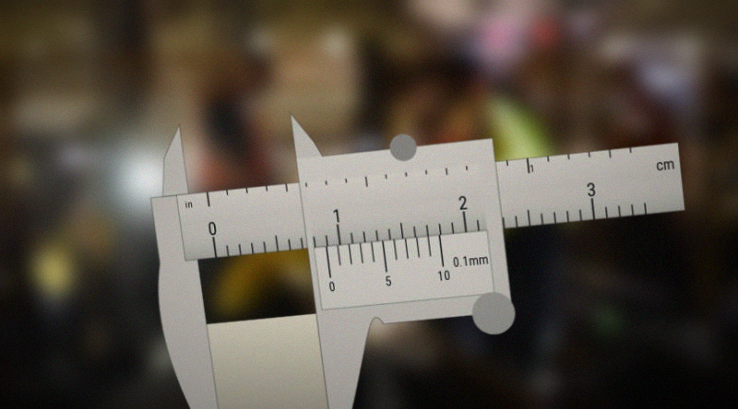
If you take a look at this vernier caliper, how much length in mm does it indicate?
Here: 8.9 mm
